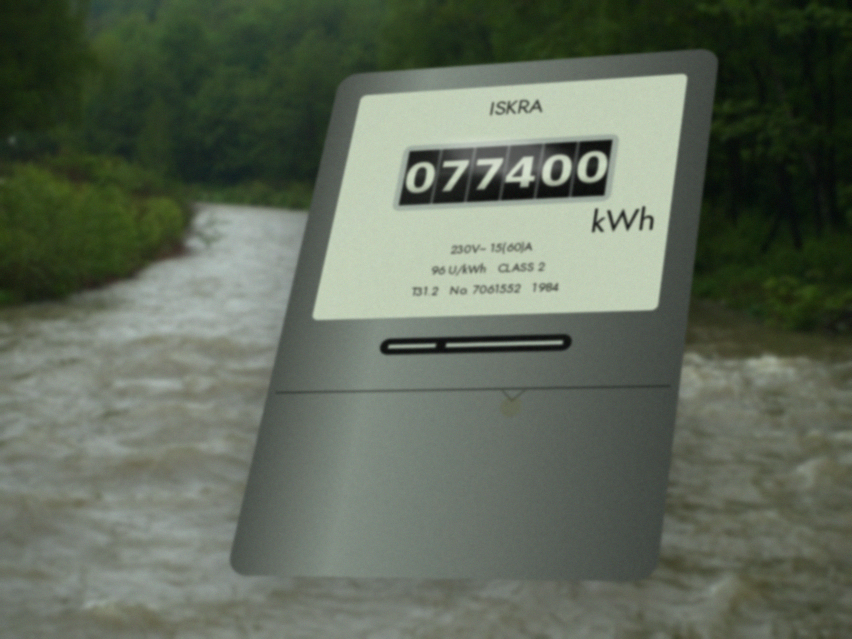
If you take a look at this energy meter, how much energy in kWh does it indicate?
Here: 77400 kWh
